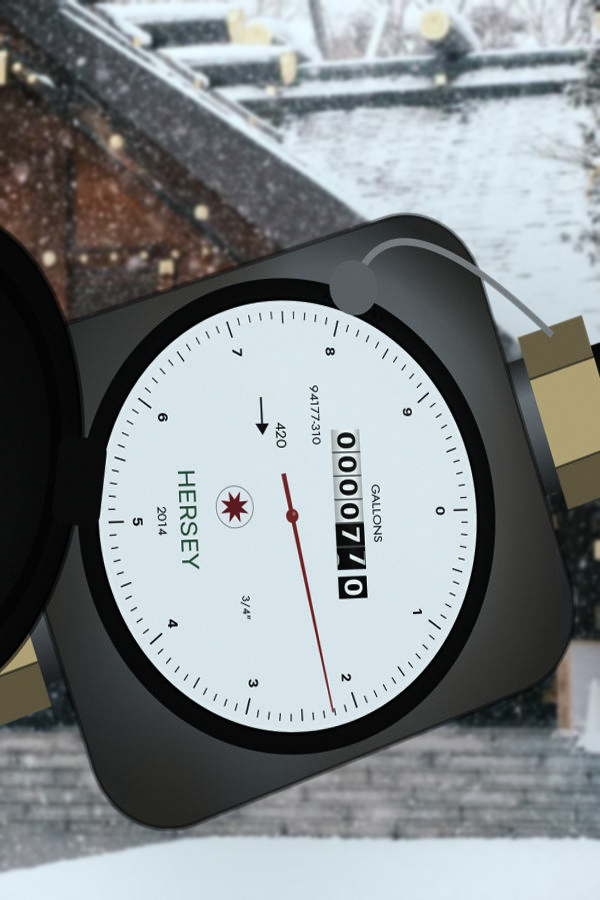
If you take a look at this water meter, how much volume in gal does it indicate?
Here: 772.2 gal
